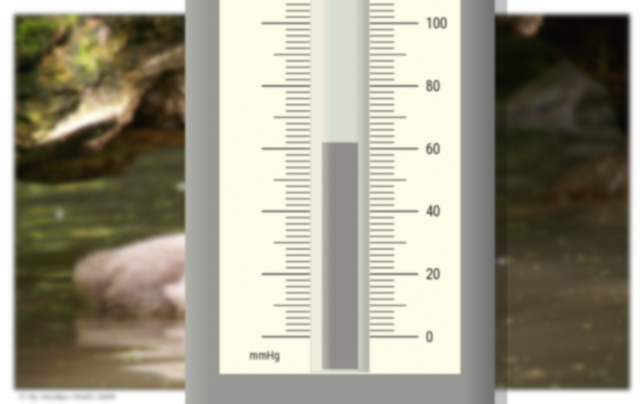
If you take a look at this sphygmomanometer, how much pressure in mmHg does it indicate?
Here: 62 mmHg
